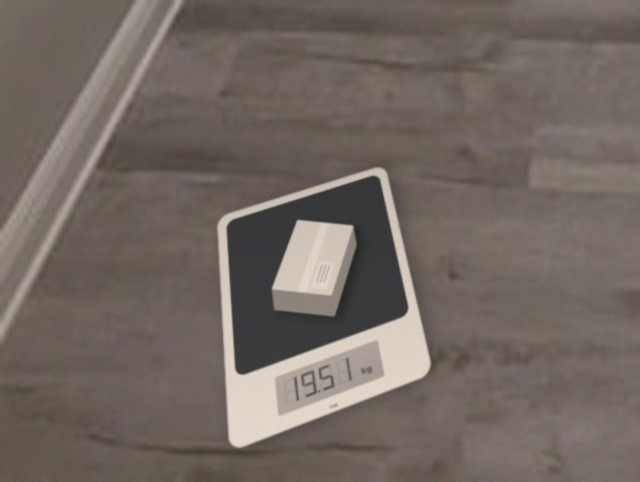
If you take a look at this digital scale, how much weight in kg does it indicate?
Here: 19.51 kg
